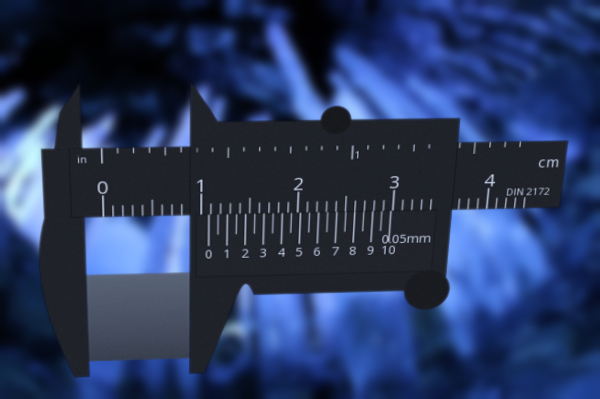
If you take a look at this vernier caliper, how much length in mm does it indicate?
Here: 10.8 mm
